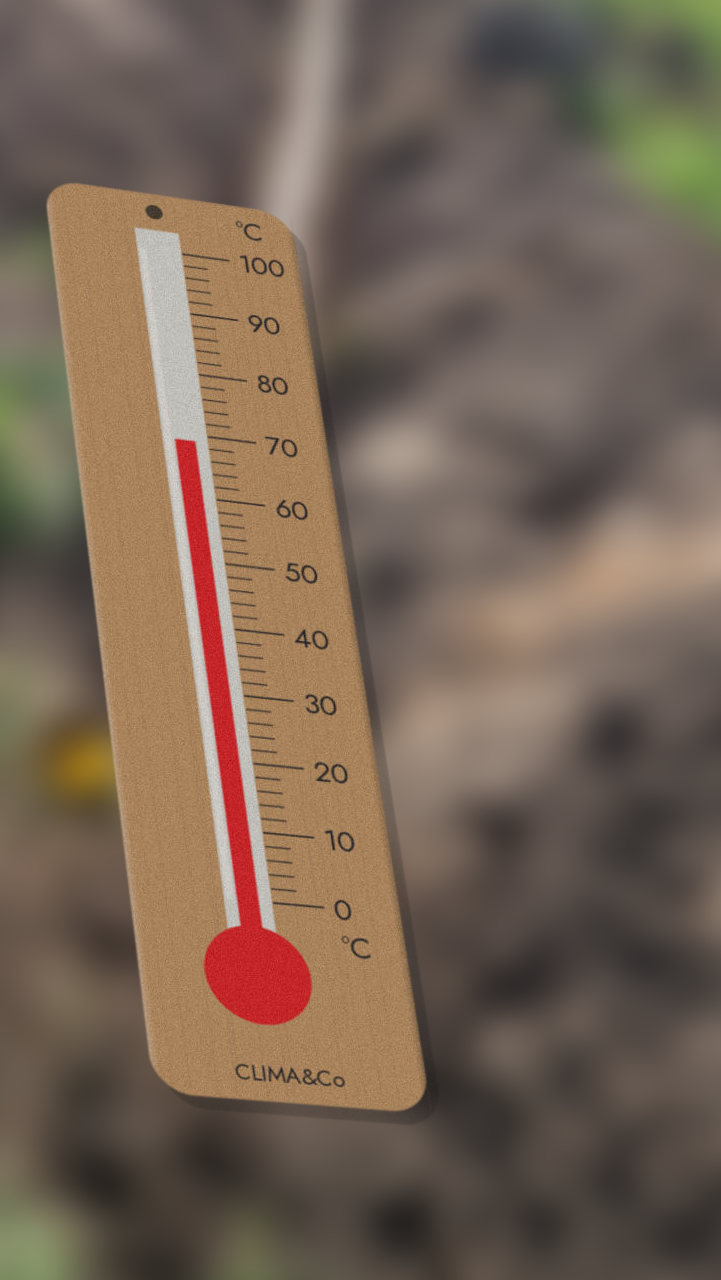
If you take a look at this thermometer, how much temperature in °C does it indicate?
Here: 69 °C
